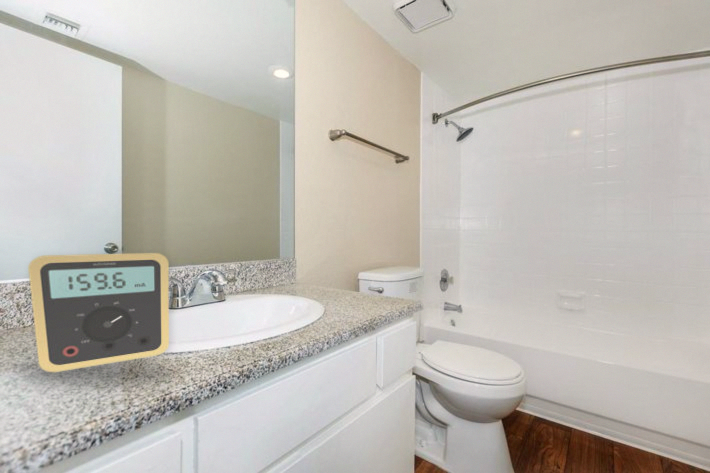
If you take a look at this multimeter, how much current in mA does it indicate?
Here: 159.6 mA
